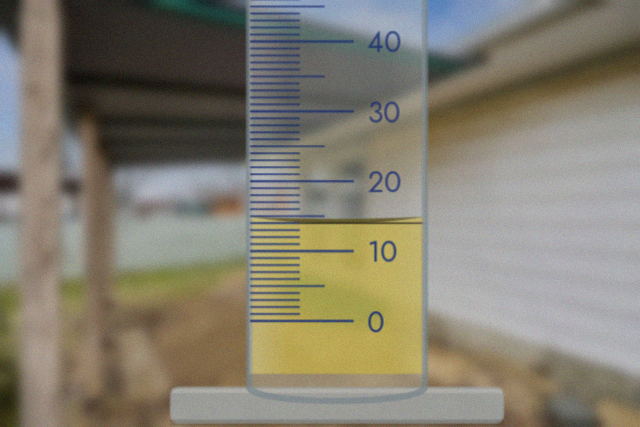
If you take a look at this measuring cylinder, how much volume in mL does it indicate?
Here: 14 mL
